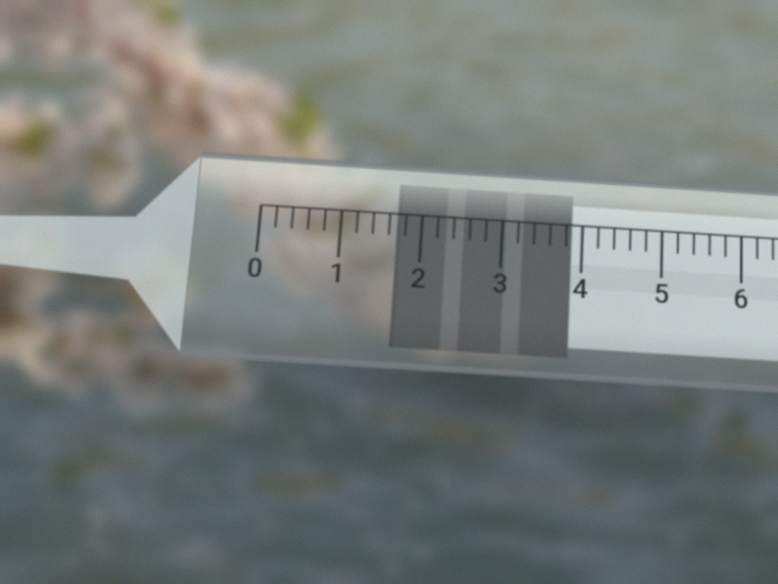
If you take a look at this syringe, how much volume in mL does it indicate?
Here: 1.7 mL
